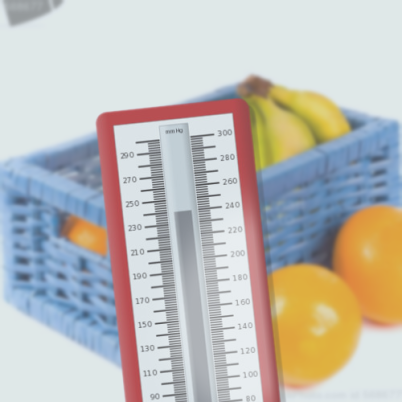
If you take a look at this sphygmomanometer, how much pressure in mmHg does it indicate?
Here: 240 mmHg
